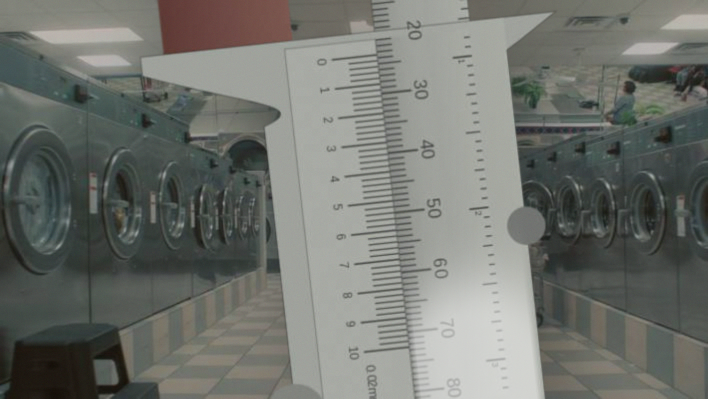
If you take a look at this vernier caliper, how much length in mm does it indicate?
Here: 23.5 mm
